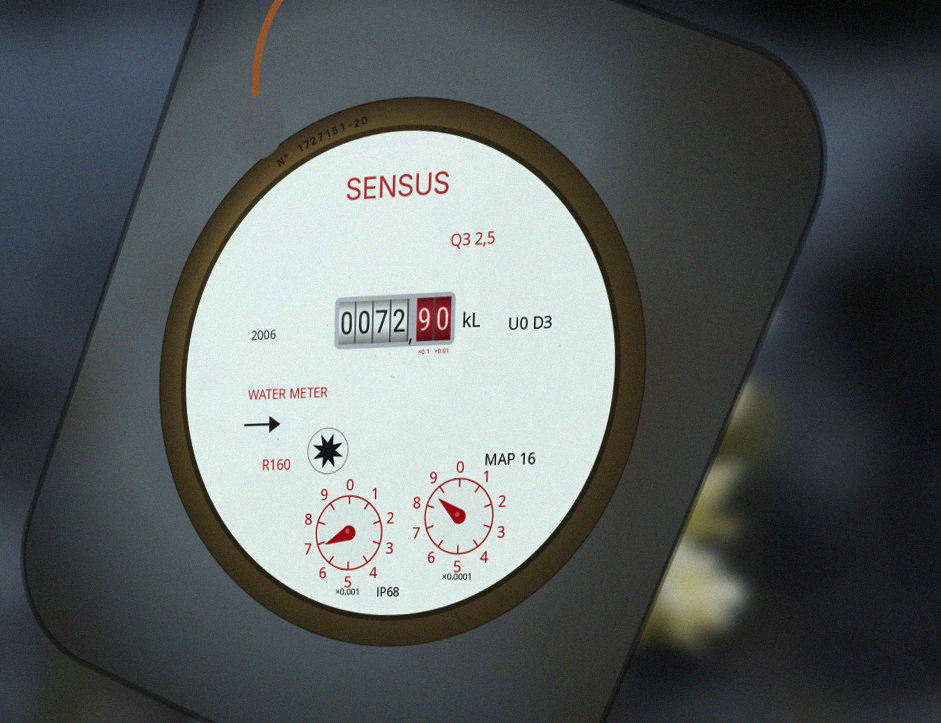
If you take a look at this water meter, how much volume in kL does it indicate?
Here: 72.9068 kL
